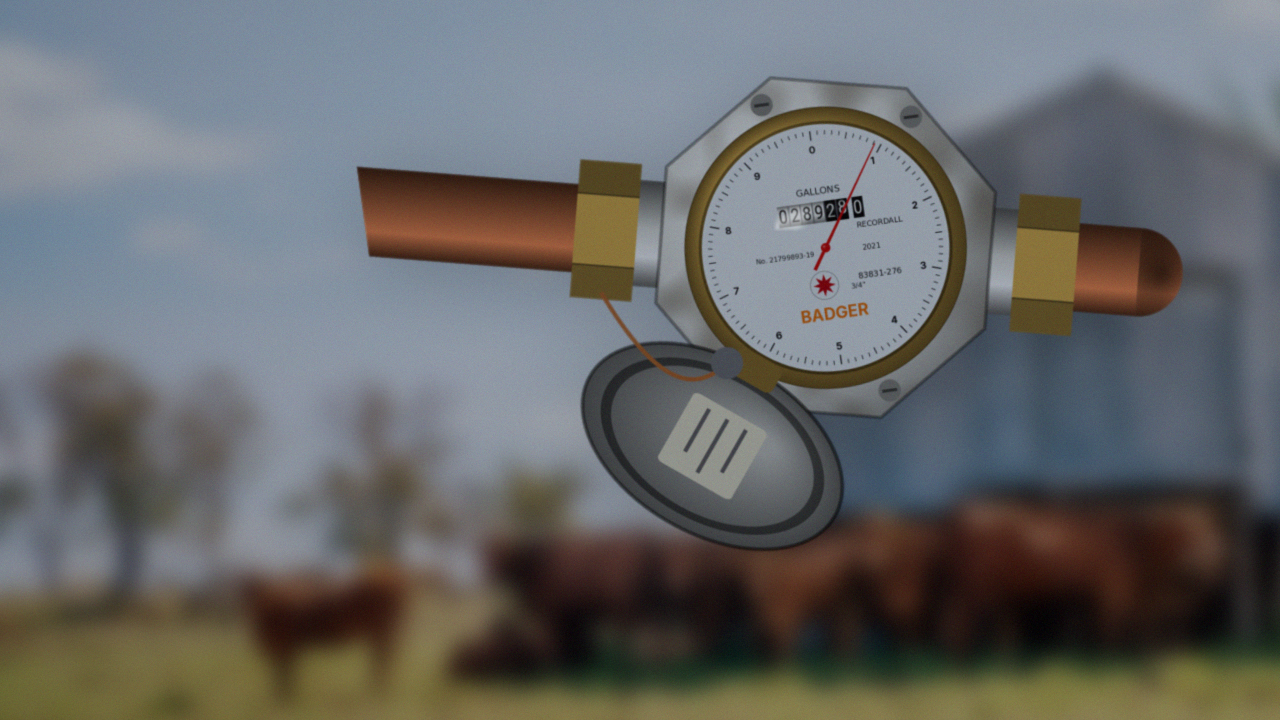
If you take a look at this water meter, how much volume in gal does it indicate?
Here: 289280.9 gal
